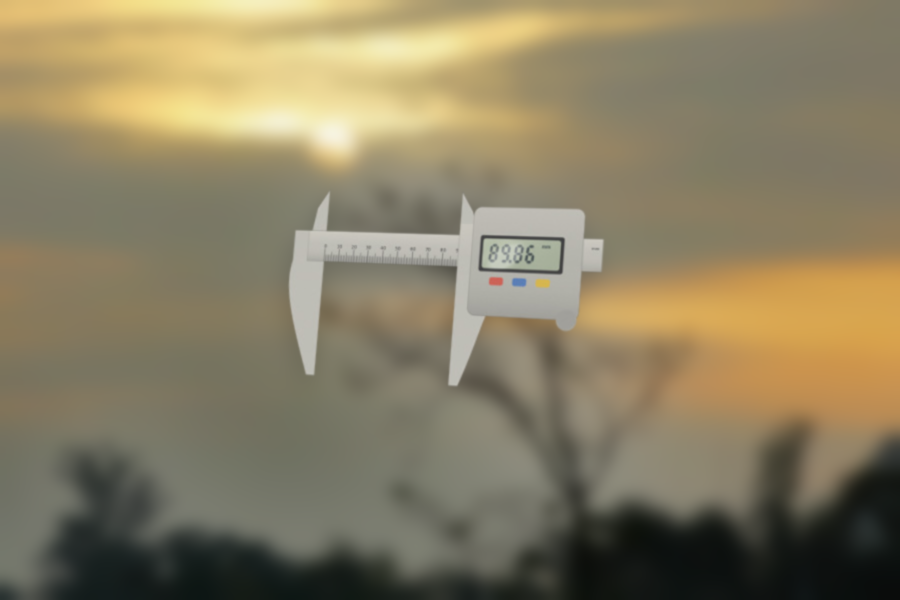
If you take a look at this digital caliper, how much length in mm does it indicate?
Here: 89.86 mm
